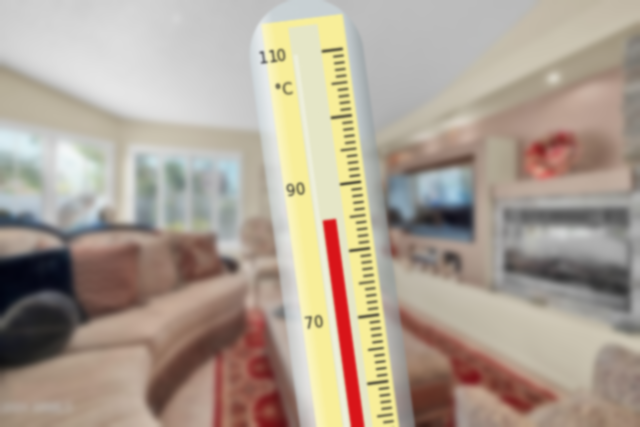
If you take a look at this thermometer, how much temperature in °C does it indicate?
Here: 85 °C
